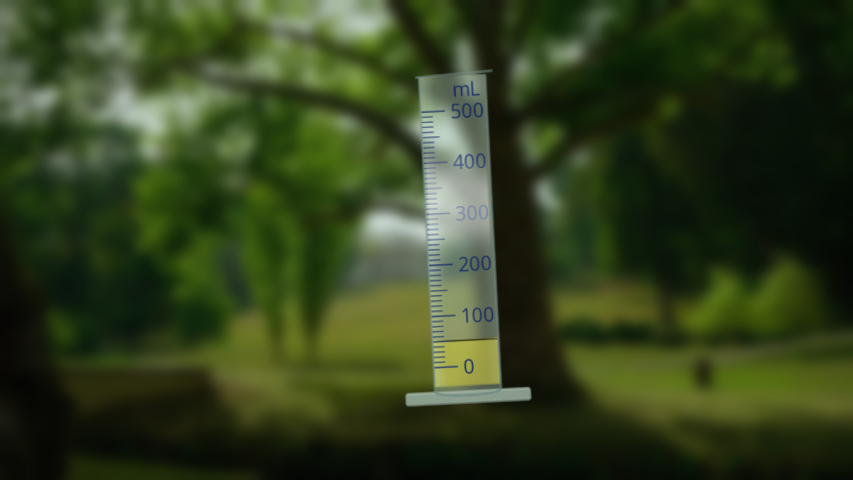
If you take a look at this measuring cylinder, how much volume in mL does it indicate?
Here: 50 mL
